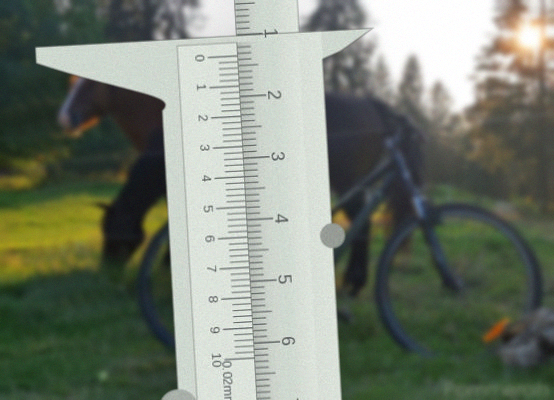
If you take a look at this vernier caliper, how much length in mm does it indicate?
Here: 13.4 mm
